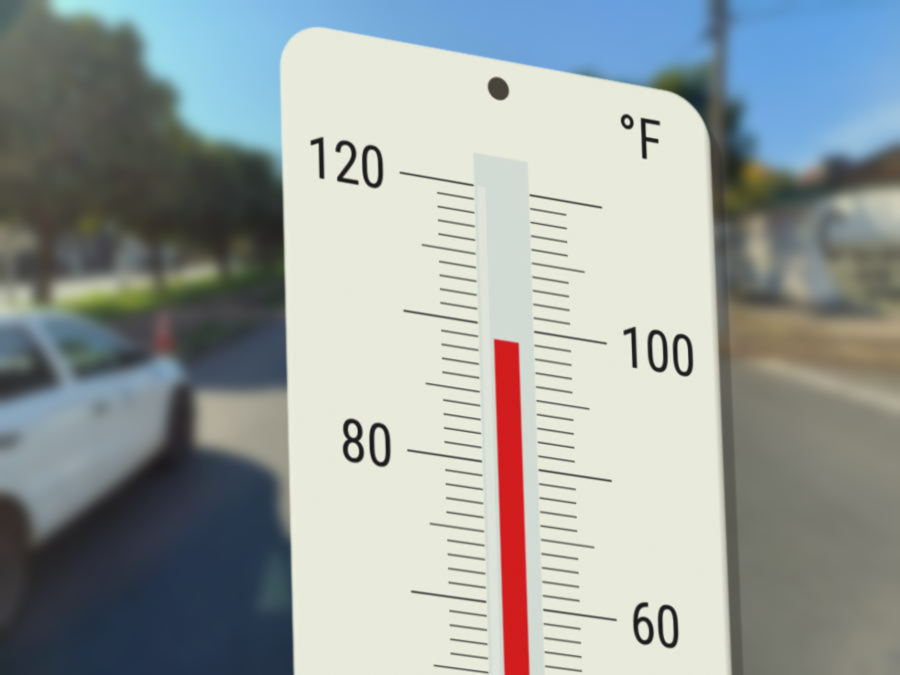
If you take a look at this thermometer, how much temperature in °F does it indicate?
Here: 98 °F
